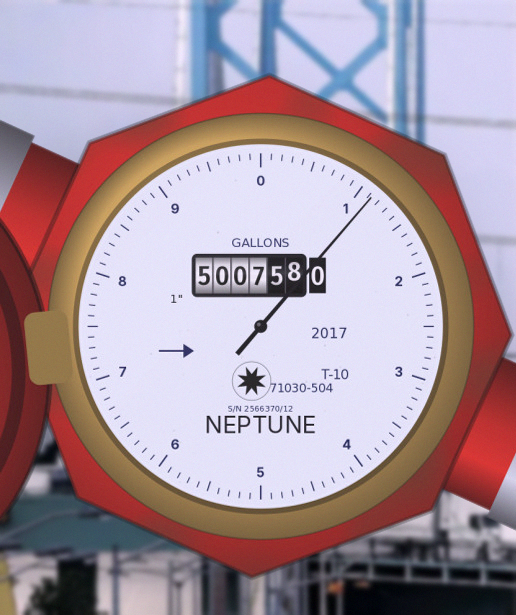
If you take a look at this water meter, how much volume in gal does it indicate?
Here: 5007581.1 gal
